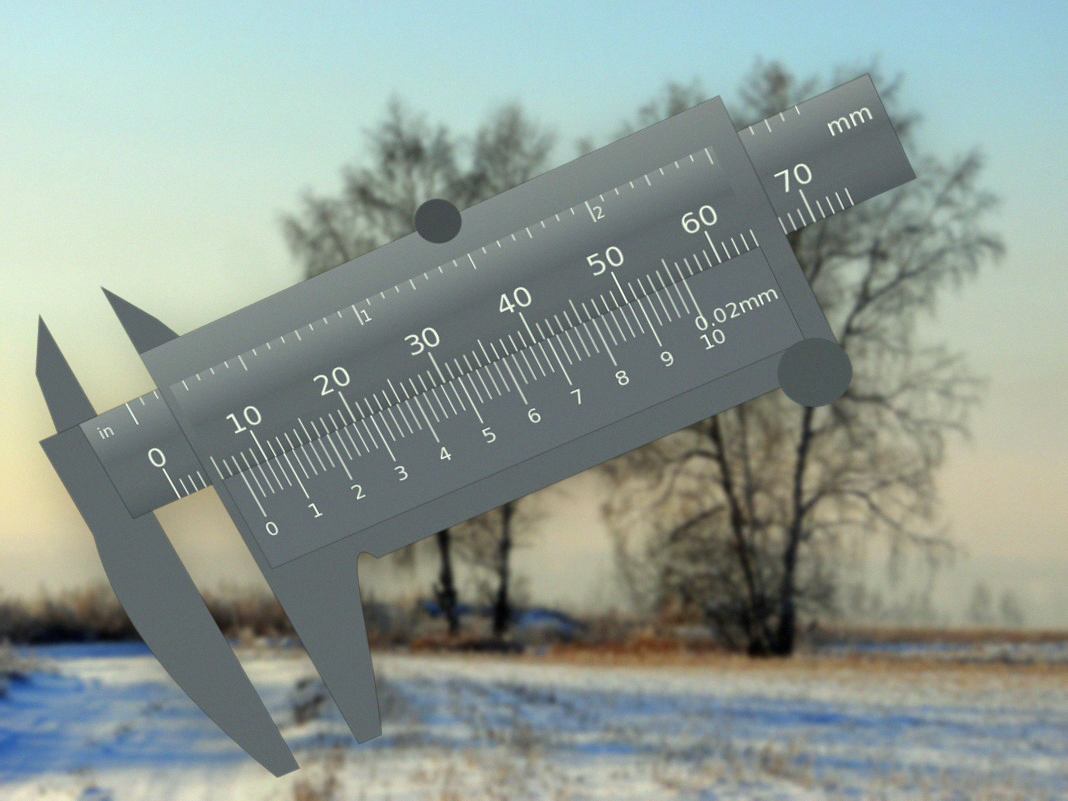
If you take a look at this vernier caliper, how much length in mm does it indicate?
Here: 7.0 mm
